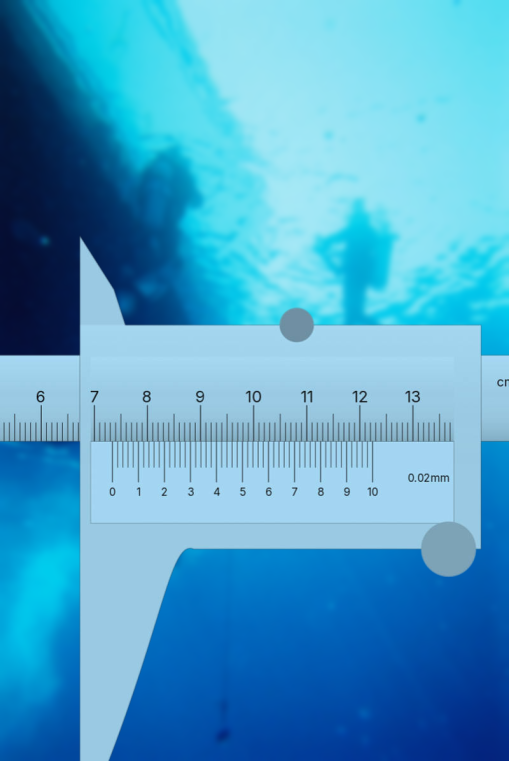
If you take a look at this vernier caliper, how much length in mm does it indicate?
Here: 73.4 mm
